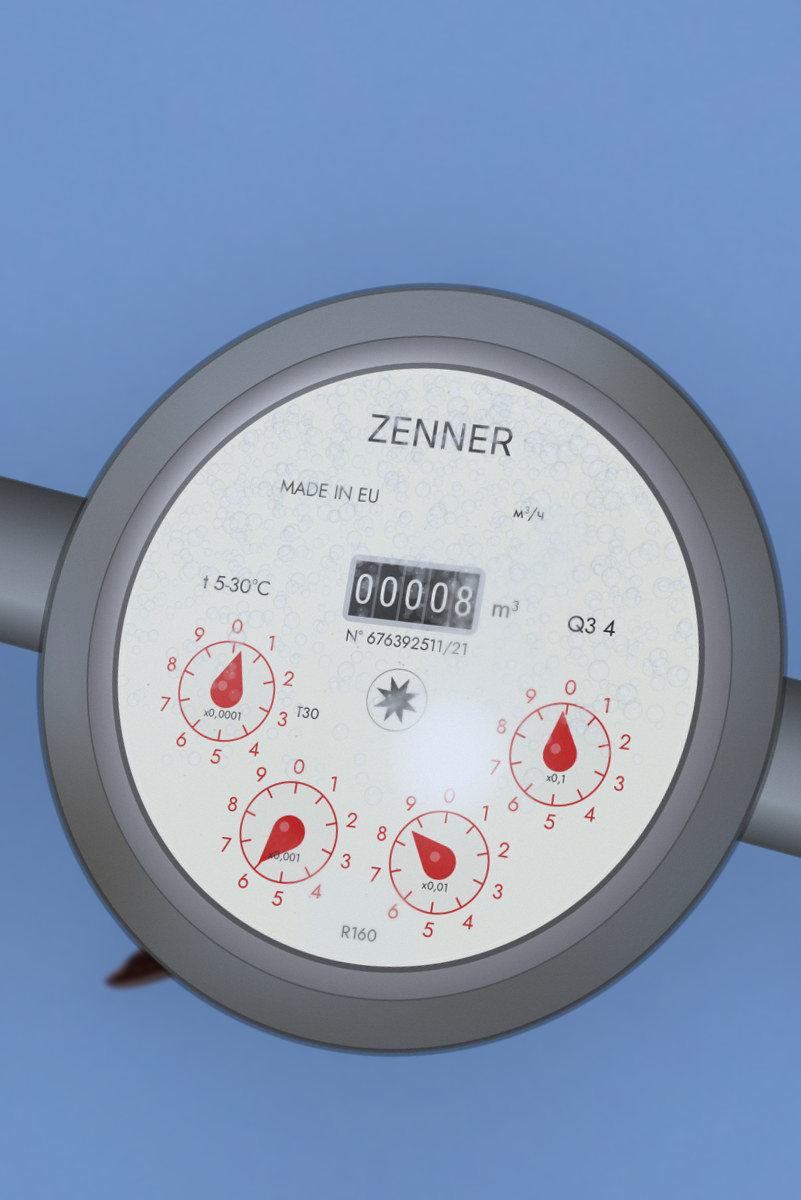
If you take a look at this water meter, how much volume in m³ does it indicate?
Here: 7.9860 m³
